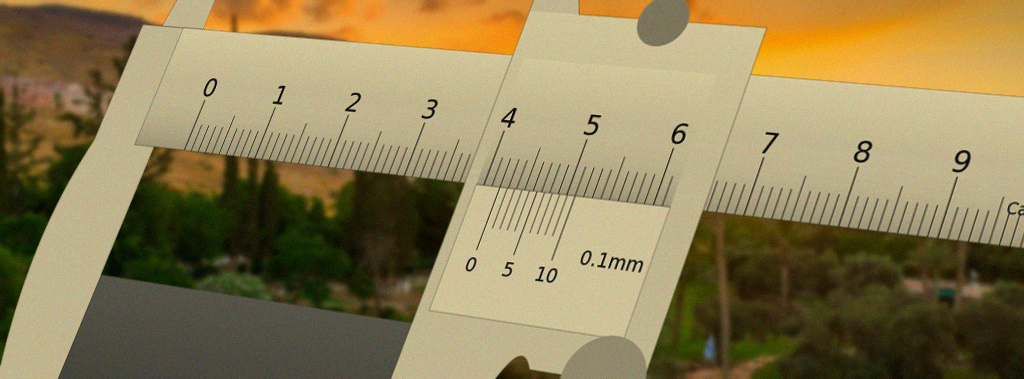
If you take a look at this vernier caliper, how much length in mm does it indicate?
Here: 42.0 mm
